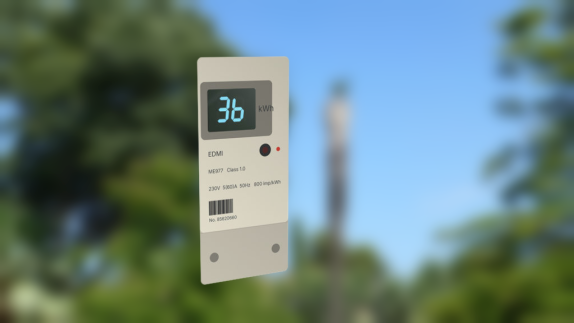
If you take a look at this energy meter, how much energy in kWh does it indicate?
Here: 36 kWh
